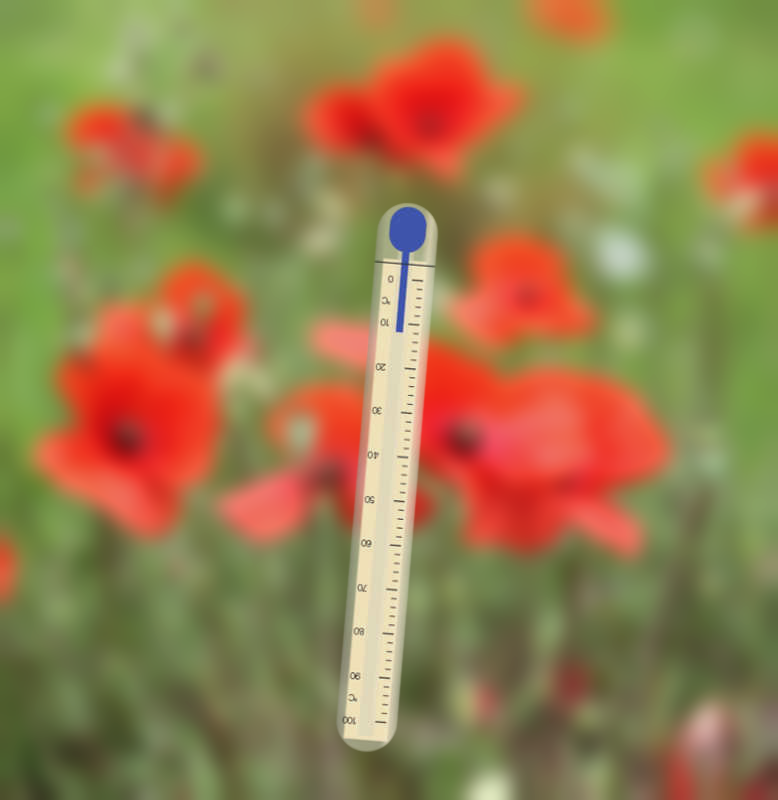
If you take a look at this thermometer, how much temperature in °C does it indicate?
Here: 12 °C
